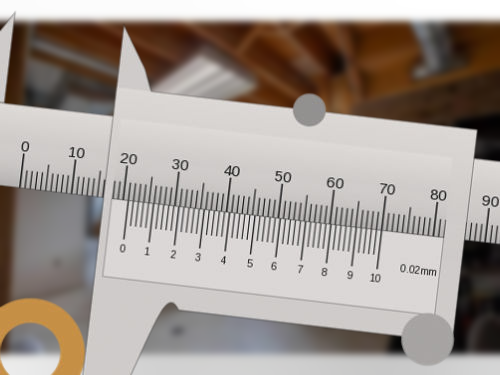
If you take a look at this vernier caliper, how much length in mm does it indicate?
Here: 21.0 mm
